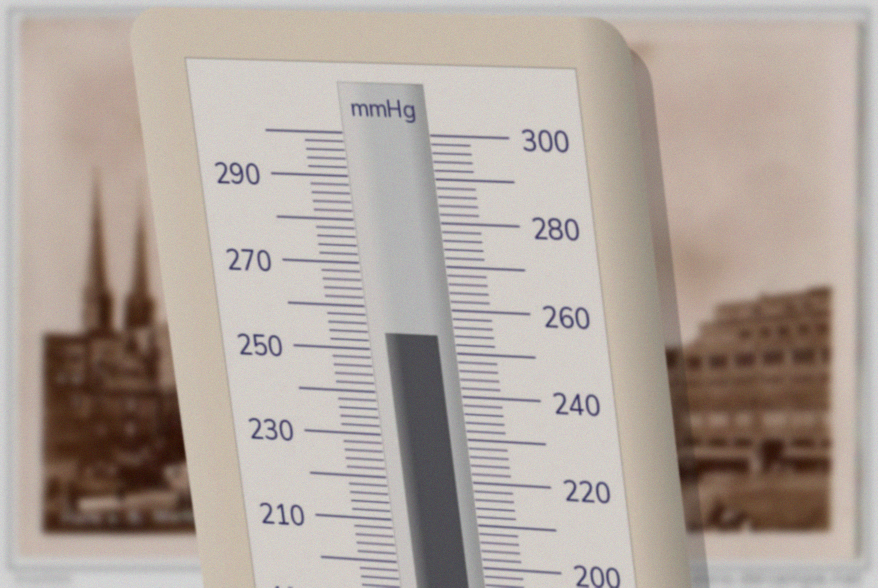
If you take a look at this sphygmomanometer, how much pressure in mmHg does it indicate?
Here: 254 mmHg
